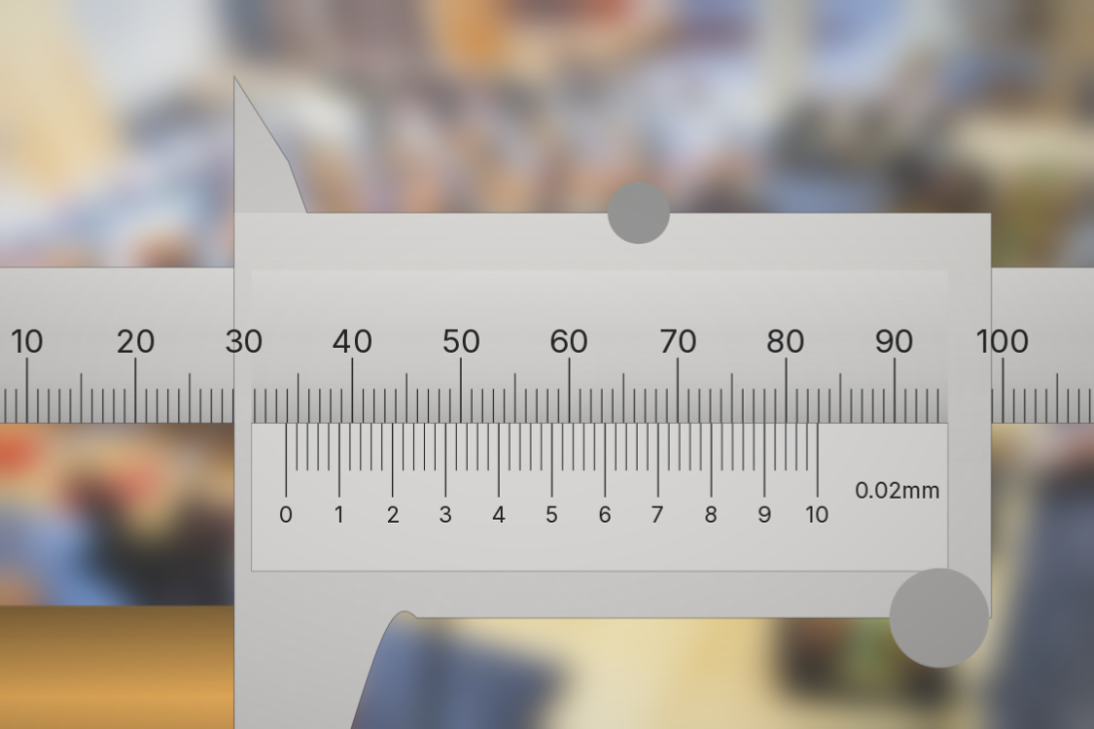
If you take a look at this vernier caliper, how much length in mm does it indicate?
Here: 33.9 mm
